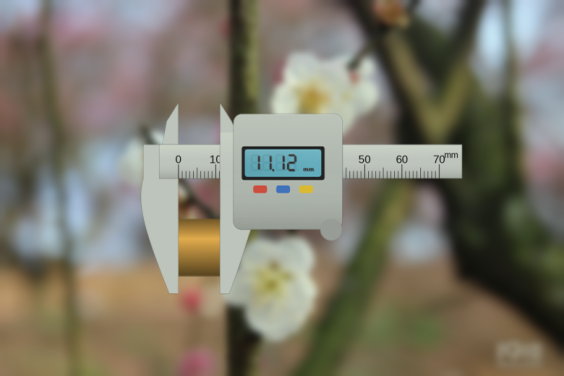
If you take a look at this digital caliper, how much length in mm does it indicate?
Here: 11.12 mm
